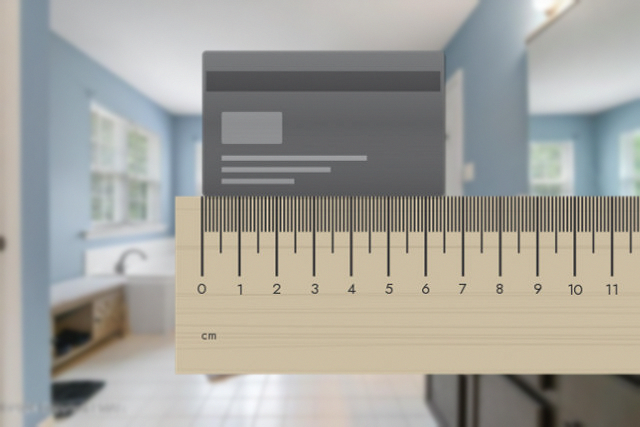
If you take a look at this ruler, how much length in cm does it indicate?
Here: 6.5 cm
